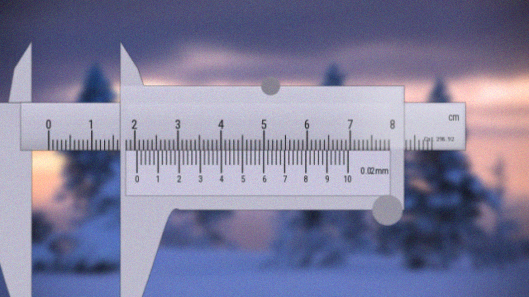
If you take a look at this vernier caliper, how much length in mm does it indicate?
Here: 20.5 mm
